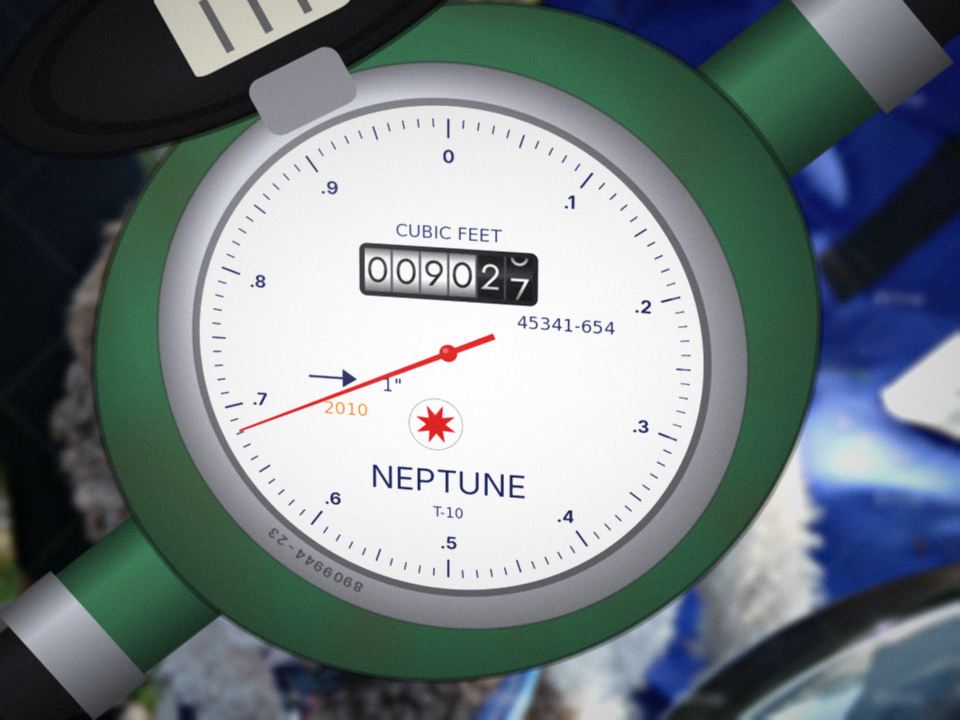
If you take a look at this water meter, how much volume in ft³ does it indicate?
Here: 9026.68 ft³
